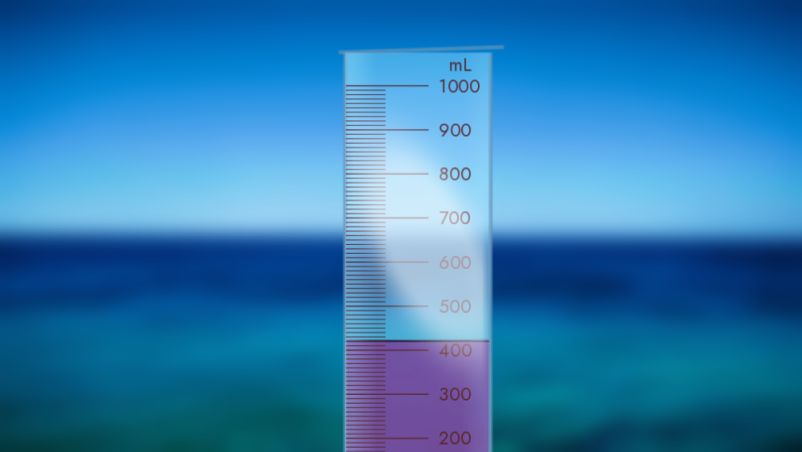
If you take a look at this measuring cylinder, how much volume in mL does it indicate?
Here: 420 mL
